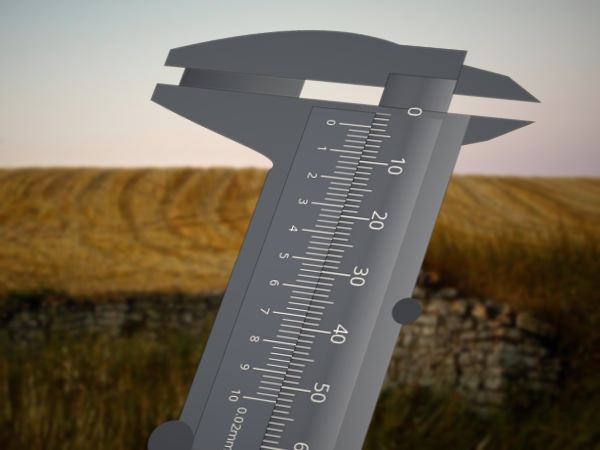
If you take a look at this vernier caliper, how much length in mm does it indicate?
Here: 3.6 mm
